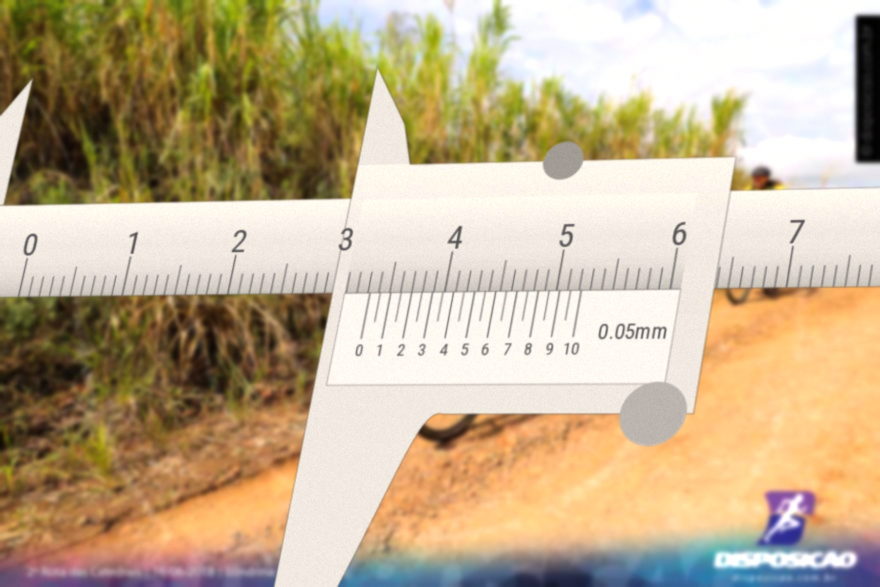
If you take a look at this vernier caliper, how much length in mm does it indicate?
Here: 33.2 mm
